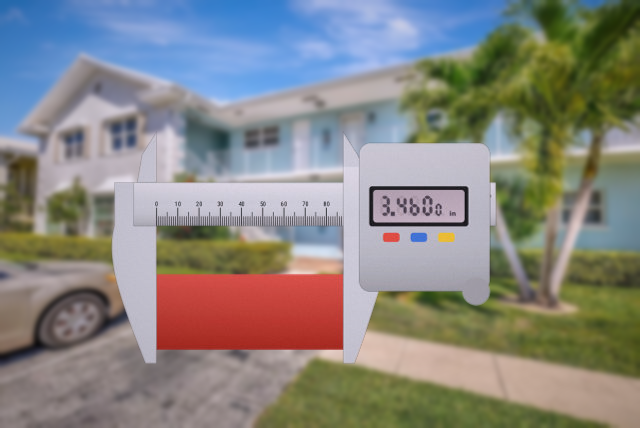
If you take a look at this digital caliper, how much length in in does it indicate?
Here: 3.4600 in
